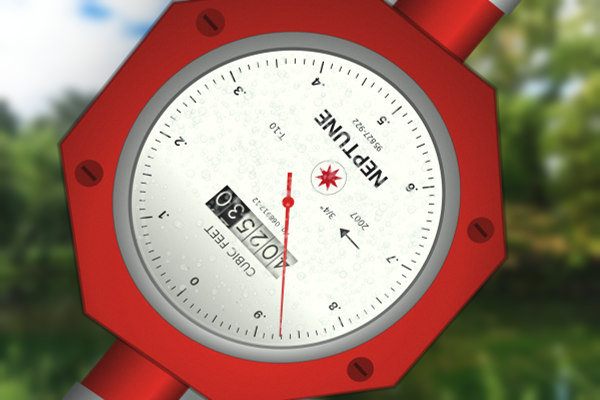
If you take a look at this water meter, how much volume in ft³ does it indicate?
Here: 402529.87 ft³
